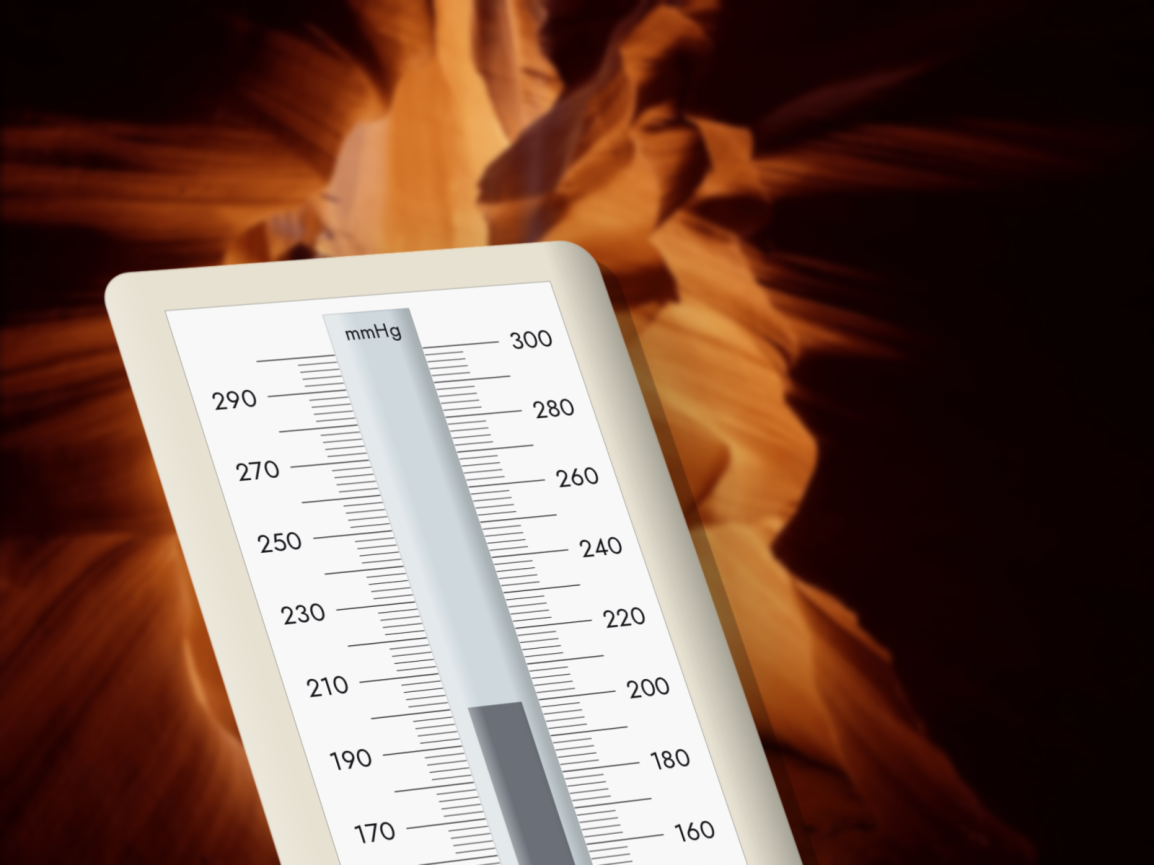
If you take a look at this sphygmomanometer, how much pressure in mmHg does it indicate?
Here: 200 mmHg
